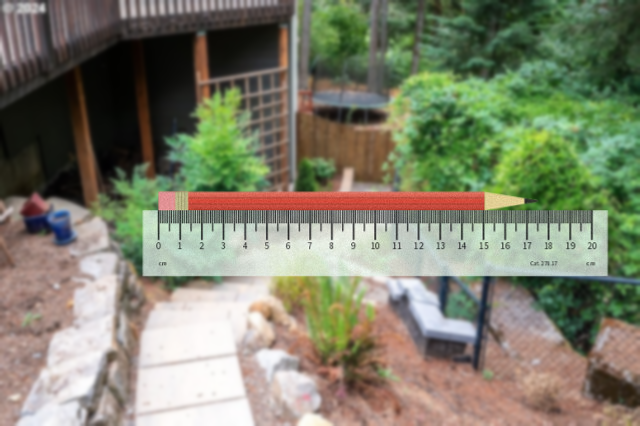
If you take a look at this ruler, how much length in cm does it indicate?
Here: 17.5 cm
